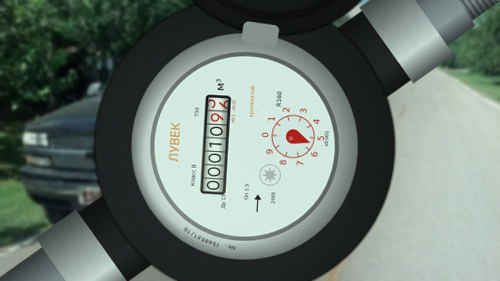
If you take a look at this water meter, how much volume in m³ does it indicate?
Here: 10.955 m³
